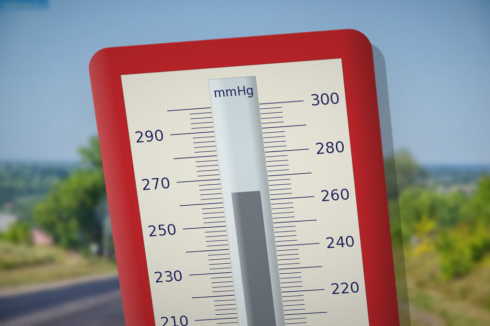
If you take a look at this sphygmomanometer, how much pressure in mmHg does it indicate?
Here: 264 mmHg
